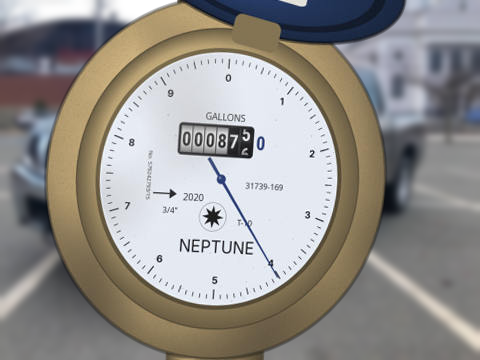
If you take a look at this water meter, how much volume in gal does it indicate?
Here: 8754.0 gal
